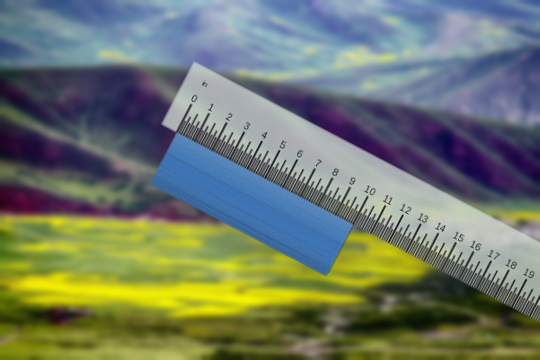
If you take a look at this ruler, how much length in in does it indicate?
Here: 10 in
